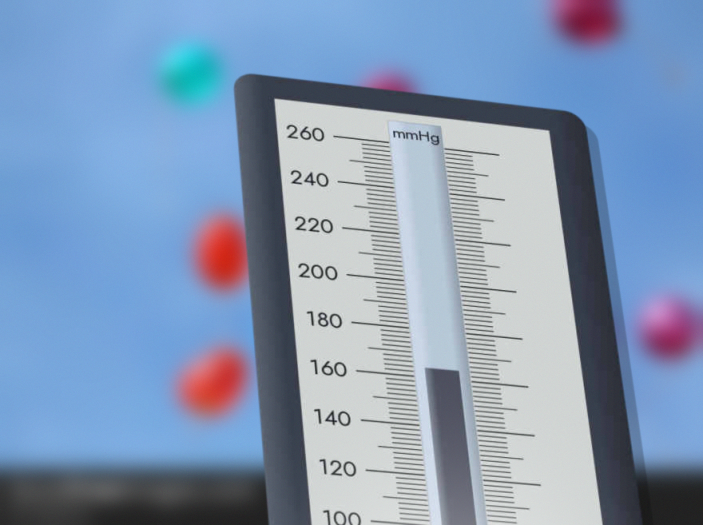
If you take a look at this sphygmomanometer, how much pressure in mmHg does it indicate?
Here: 164 mmHg
